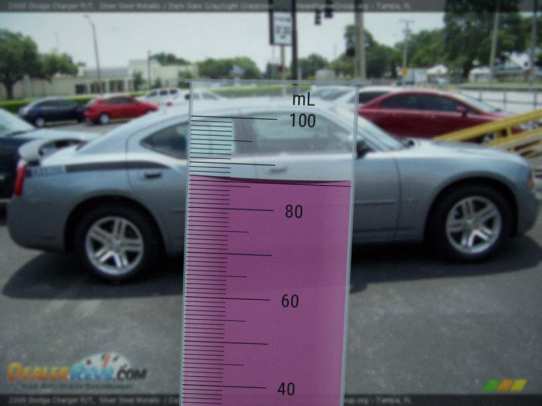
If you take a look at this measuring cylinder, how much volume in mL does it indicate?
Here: 86 mL
